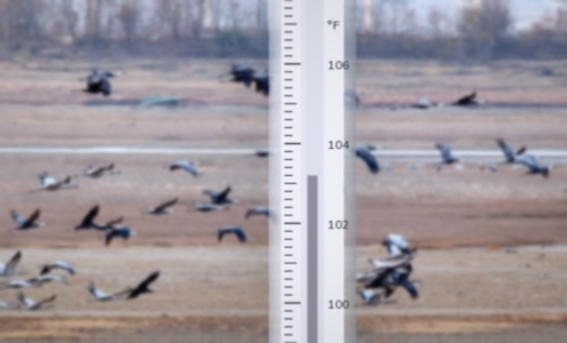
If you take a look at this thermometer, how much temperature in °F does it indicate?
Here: 103.2 °F
